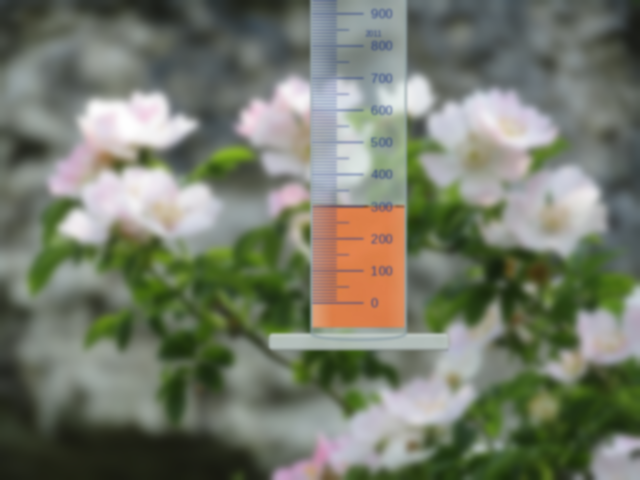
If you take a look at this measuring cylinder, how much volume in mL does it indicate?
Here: 300 mL
